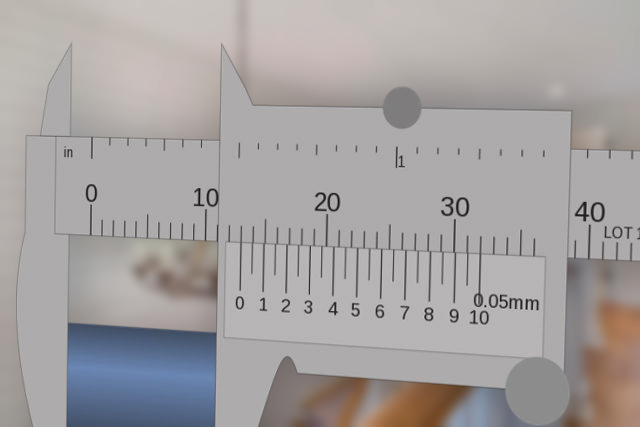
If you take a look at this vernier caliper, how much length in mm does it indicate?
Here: 13.0 mm
